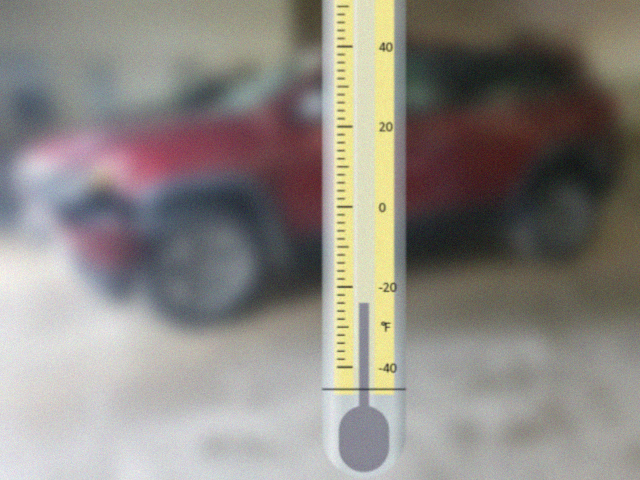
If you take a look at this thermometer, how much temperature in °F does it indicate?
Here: -24 °F
